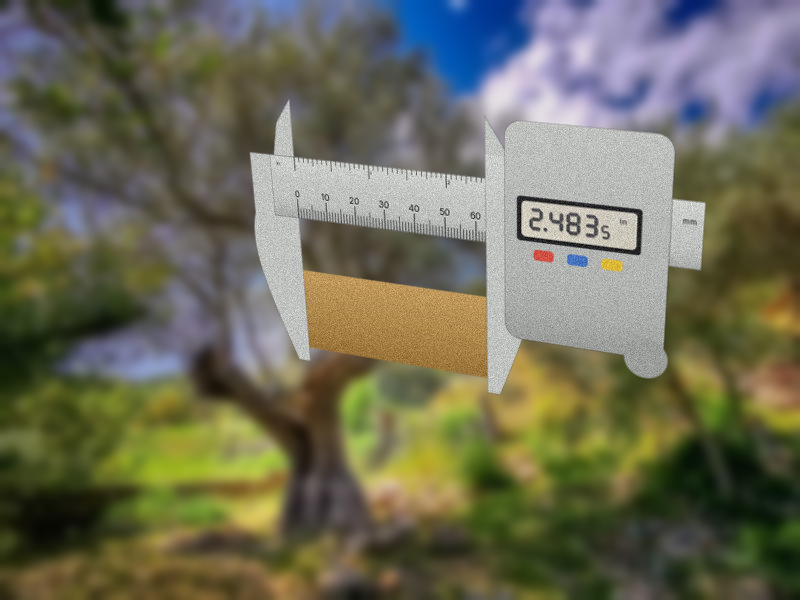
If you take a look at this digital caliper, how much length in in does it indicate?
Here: 2.4835 in
